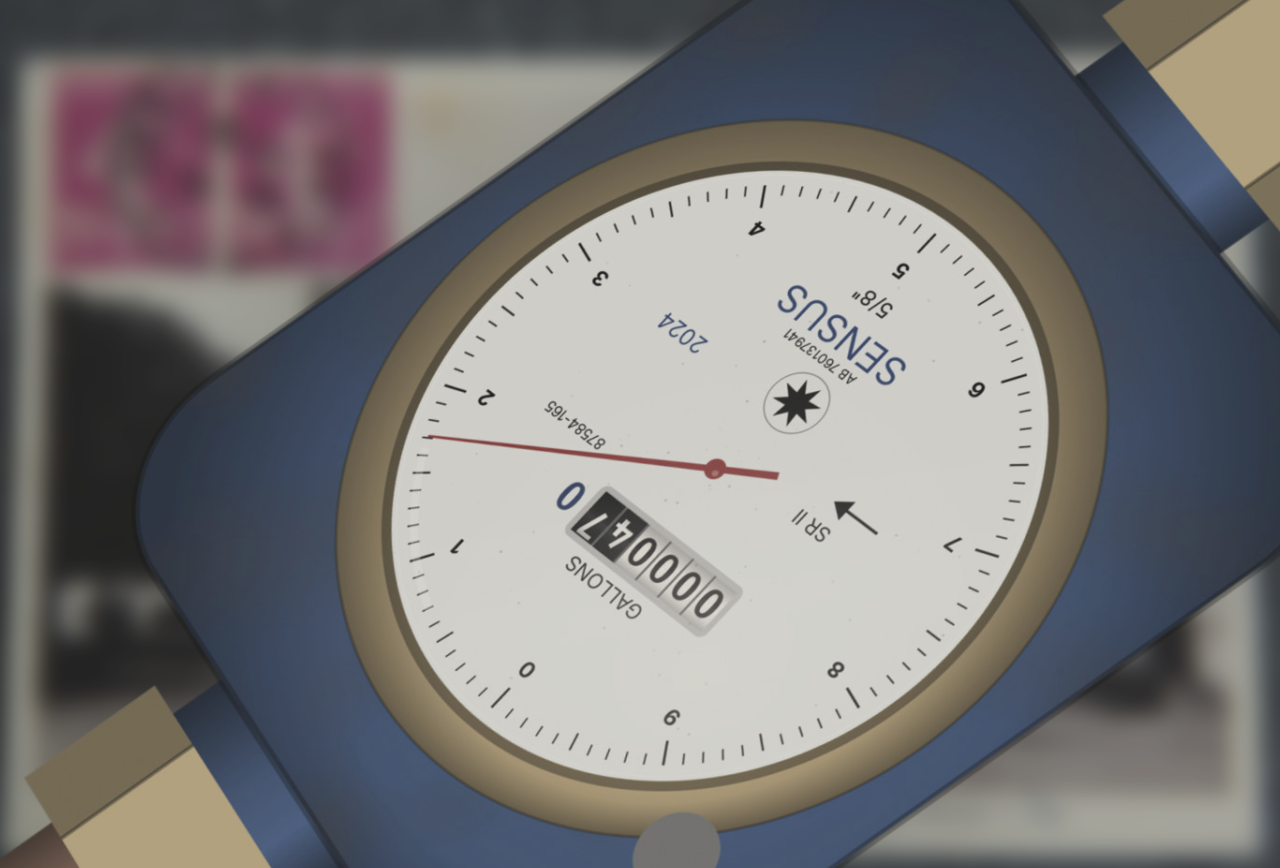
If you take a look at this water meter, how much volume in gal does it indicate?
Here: 471.7 gal
